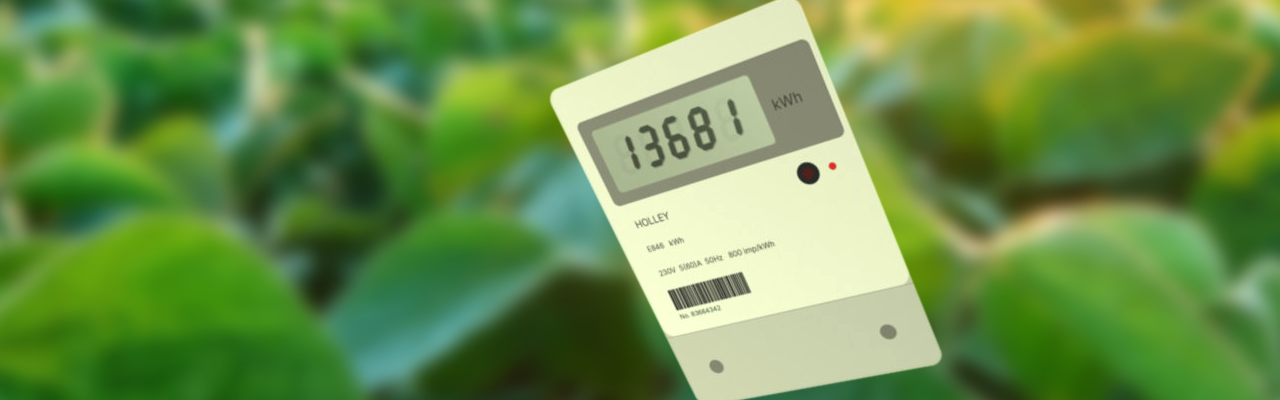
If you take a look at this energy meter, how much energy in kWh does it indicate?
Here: 13681 kWh
